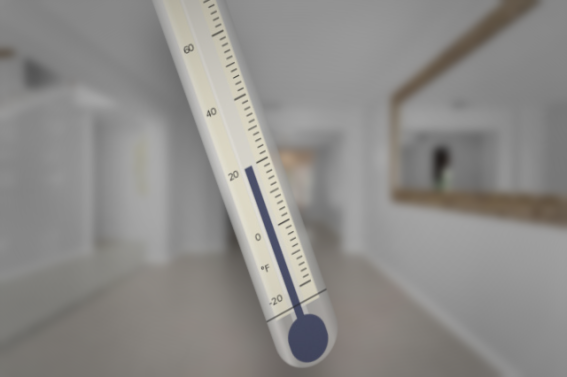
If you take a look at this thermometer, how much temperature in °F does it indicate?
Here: 20 °F
